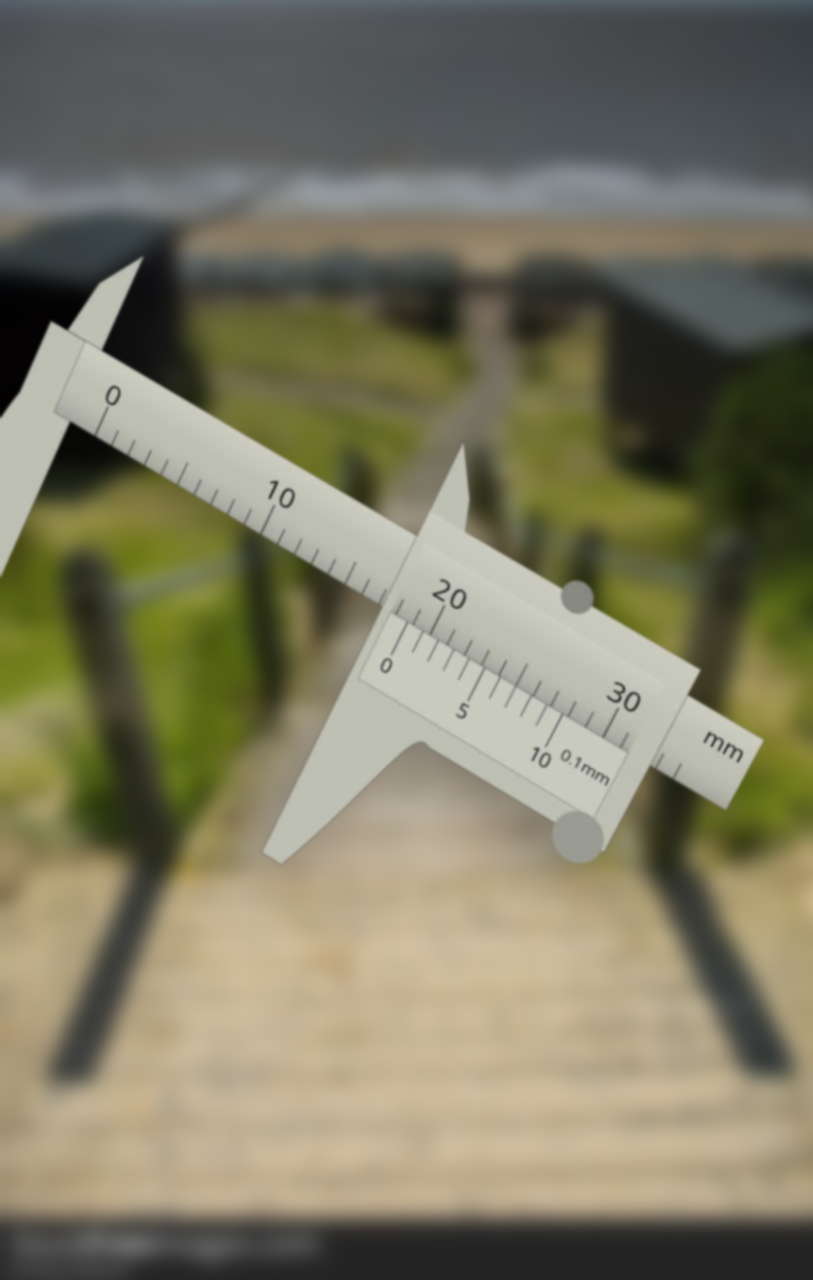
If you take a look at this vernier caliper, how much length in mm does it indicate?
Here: 18.7 mm
